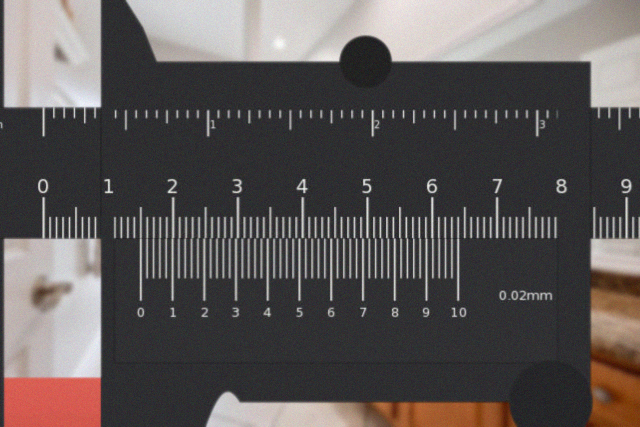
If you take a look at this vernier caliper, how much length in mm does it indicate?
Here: 15.0 mm
